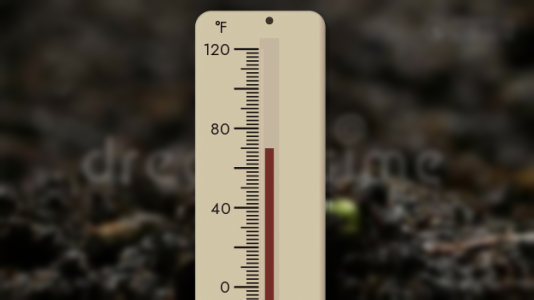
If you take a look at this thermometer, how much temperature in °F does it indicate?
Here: 70 °F
